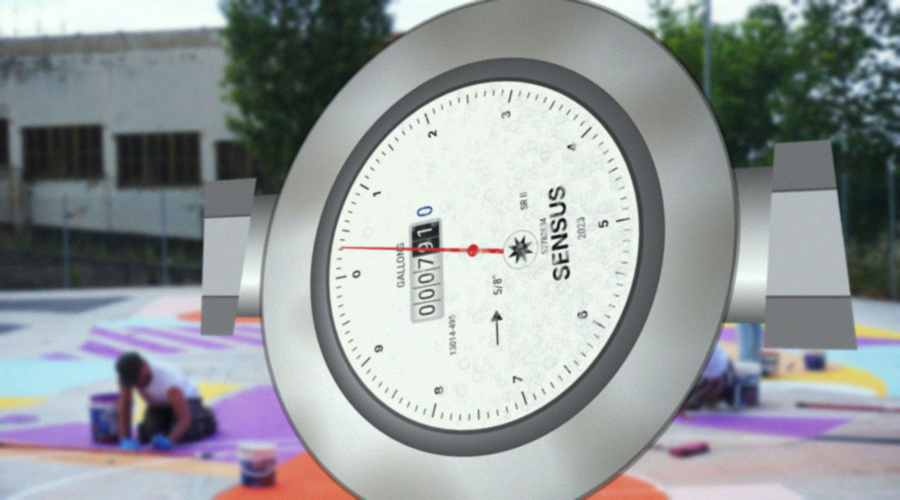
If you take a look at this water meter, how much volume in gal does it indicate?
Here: 7910.3 gal
